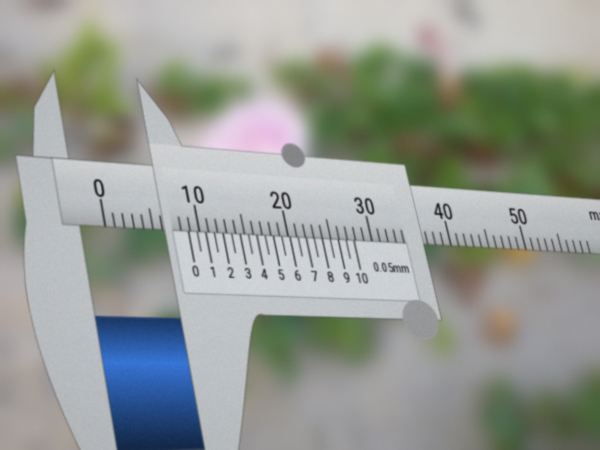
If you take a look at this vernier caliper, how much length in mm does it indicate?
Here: 8.8 mm
